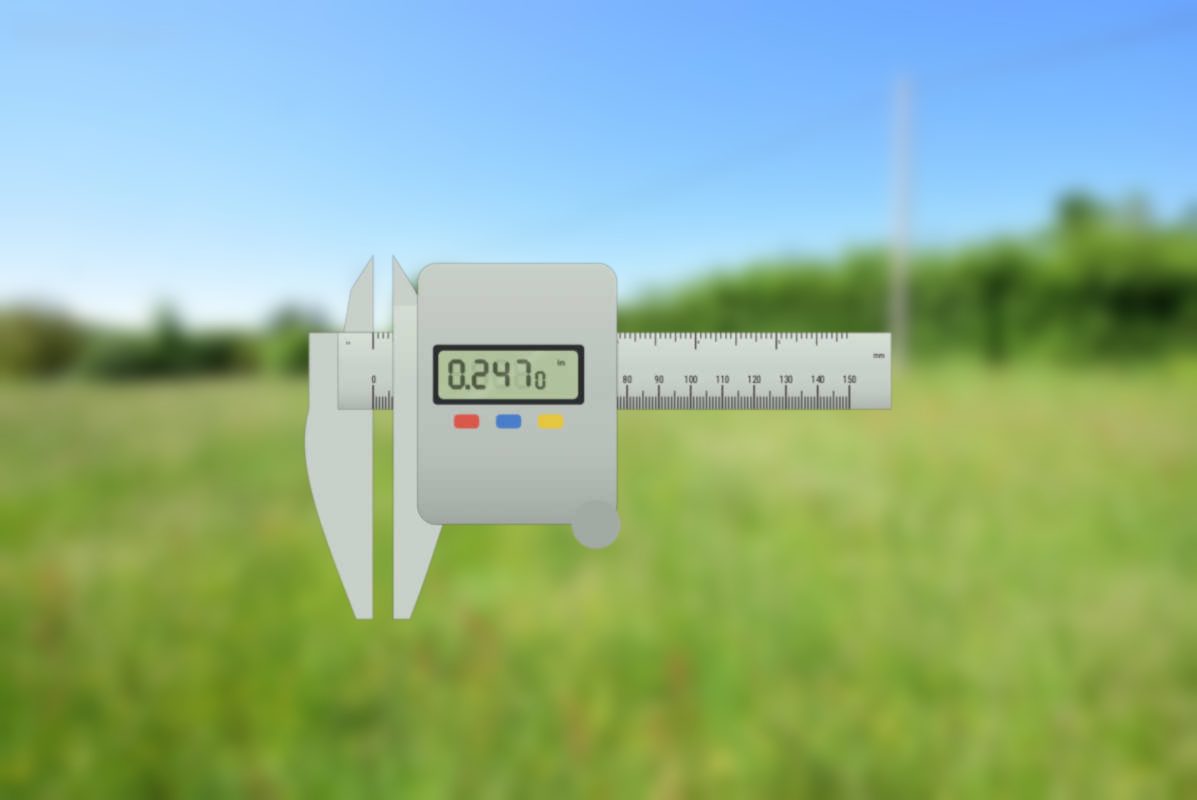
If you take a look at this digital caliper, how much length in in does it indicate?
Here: 0.2470 in
